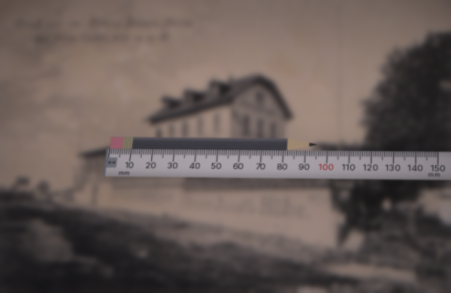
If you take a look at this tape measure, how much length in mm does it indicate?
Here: 95 mm
